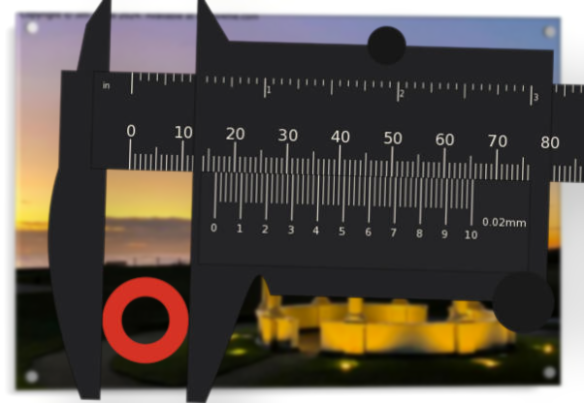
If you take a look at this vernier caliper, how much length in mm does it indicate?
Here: 16.5 mm
